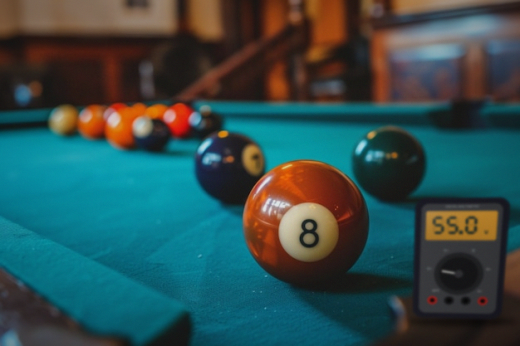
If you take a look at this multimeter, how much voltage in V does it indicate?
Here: 55.0 V
